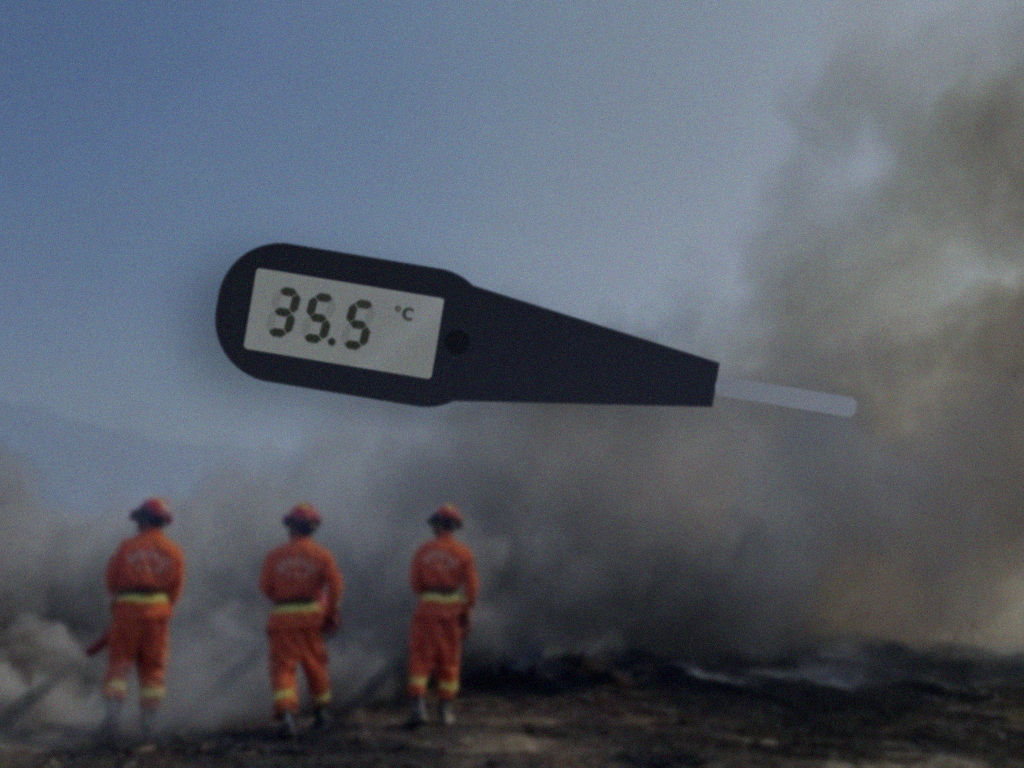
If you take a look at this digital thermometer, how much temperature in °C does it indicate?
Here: 35.5 °C
